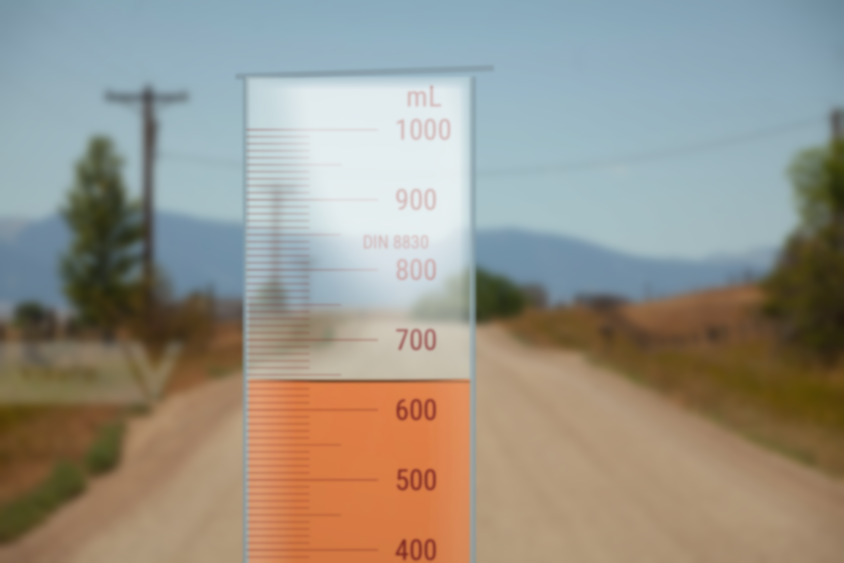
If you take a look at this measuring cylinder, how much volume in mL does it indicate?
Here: 640 mL
